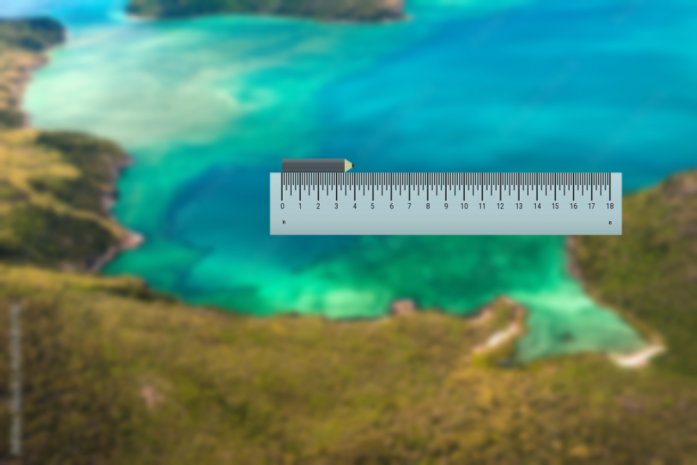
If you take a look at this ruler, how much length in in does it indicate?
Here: 4 in
